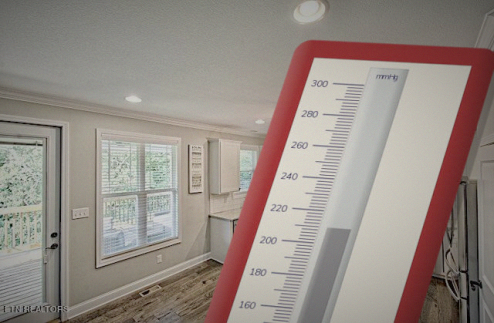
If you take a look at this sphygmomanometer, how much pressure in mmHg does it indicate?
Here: 210 mmHg
